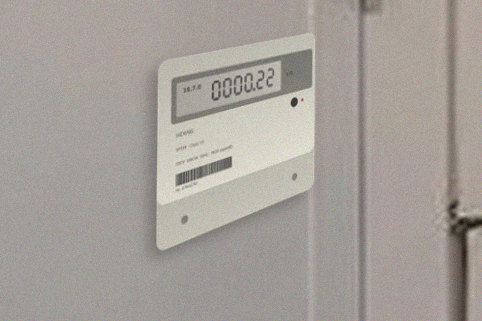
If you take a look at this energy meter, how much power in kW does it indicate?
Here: 0.22 kW
